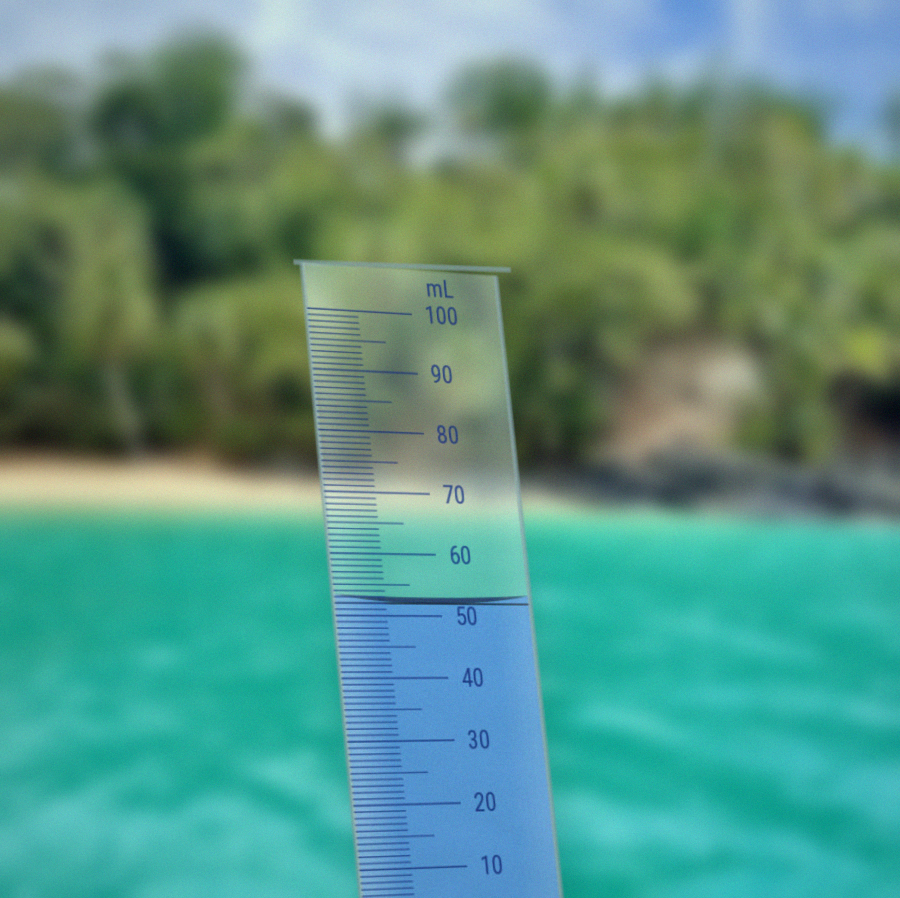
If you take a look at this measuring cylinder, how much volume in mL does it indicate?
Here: 52 mL
